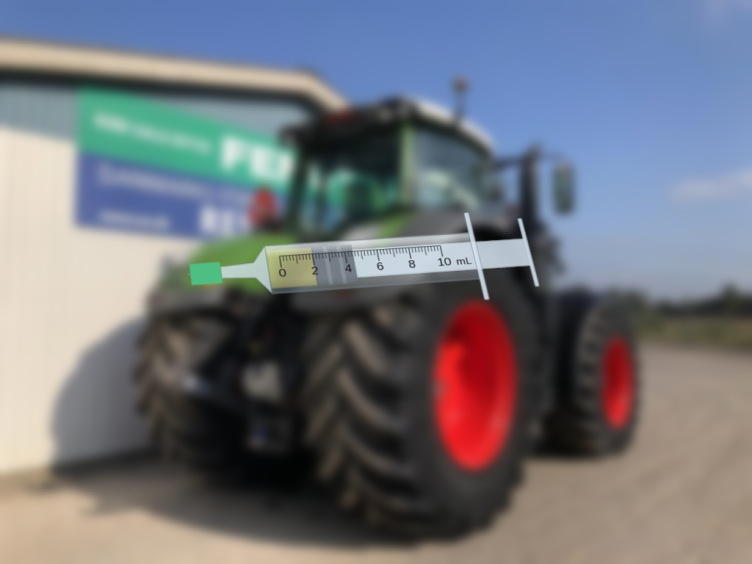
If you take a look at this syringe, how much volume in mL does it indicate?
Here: 2 mL
